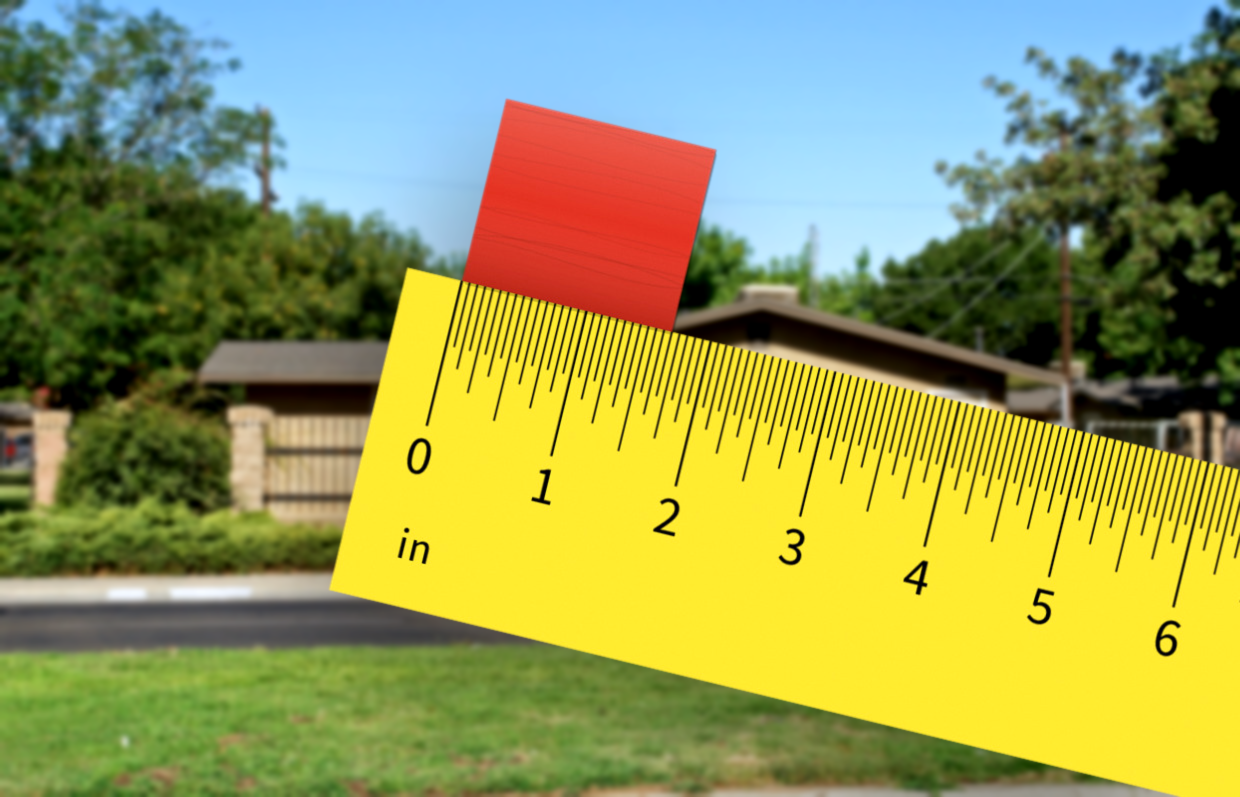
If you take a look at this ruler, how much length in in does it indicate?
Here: 1.6875 in
